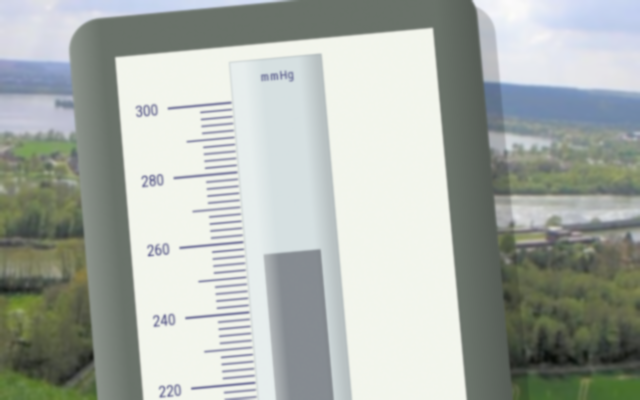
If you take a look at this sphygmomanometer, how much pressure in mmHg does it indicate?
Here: 256 mmHg
